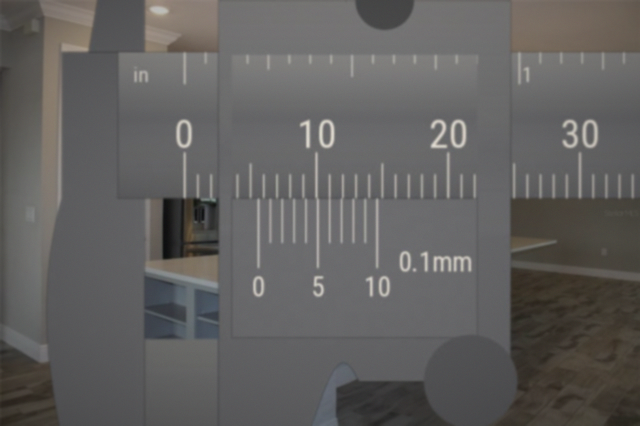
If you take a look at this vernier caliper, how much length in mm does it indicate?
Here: 5.6 mm
